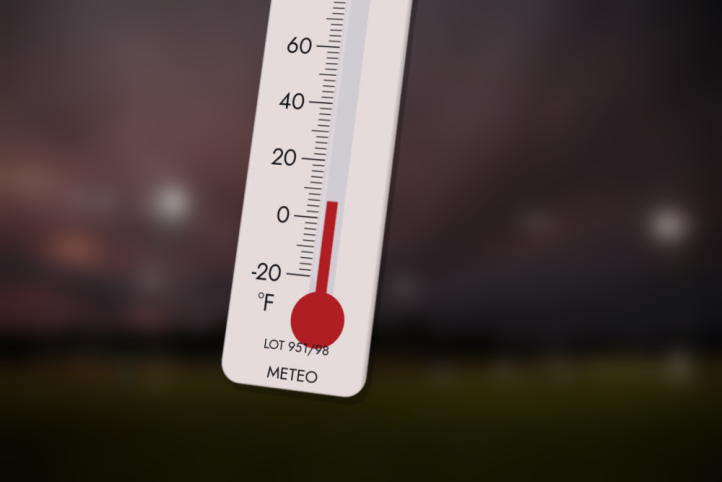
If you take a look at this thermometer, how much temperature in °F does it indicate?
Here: 6 °F
